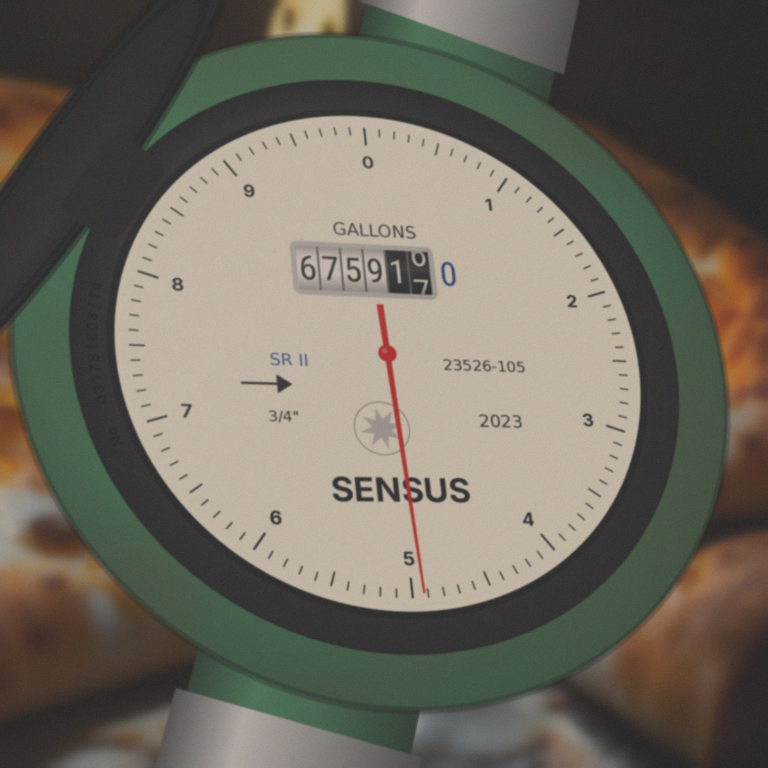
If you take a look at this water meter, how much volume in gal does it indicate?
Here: 6759164.9 gal
